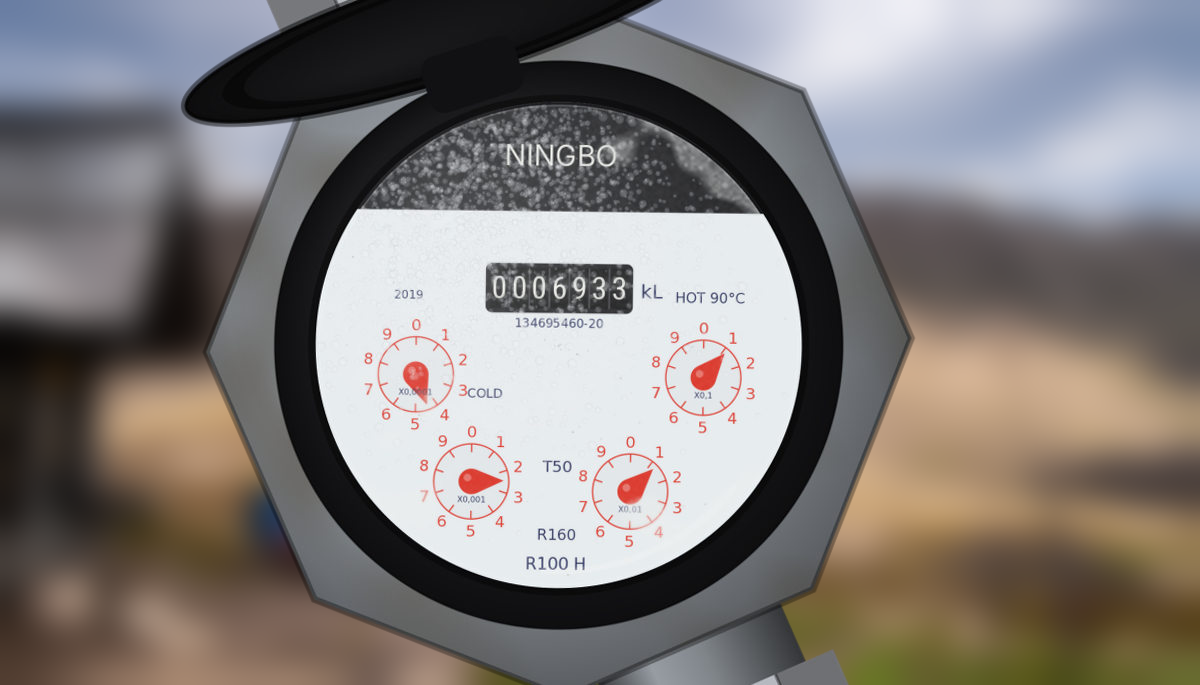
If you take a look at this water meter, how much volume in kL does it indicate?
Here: 6933.1124 kL
